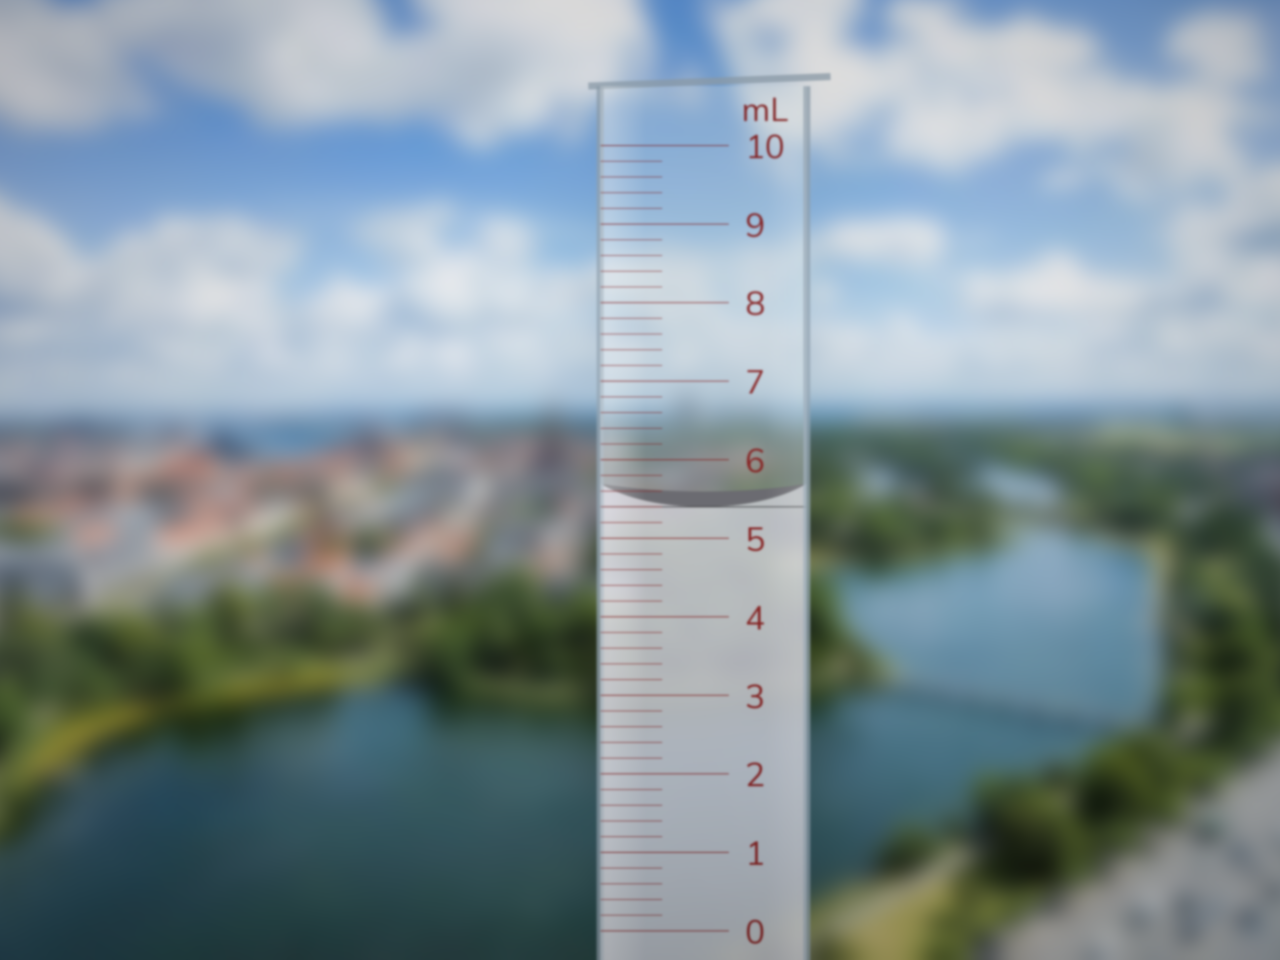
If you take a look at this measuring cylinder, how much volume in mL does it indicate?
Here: 5.4 mL
